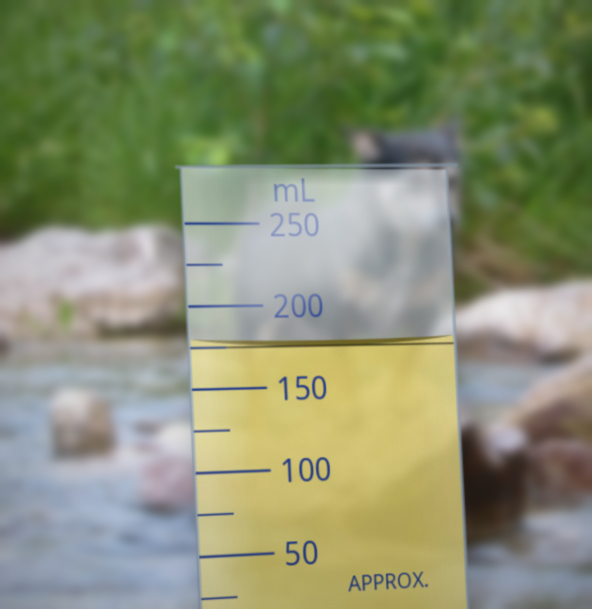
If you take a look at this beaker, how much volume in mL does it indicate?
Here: 175 mL
